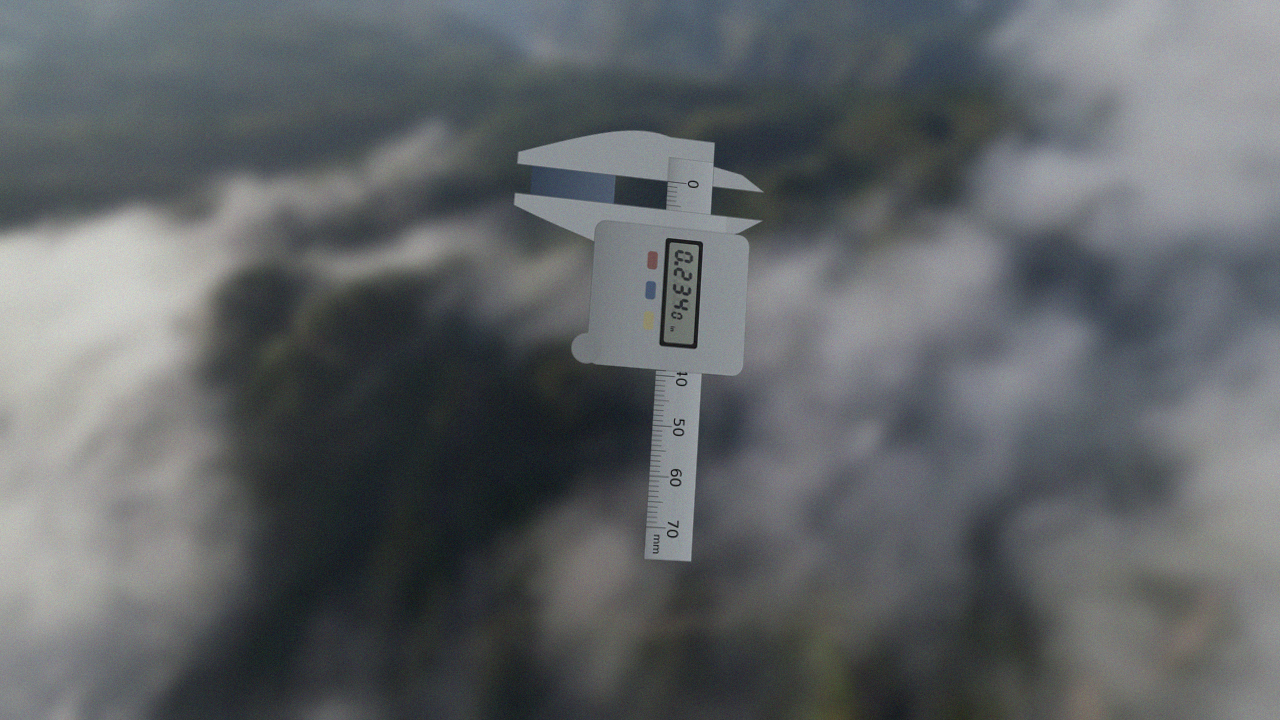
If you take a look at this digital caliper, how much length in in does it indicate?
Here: 0.2340 in
